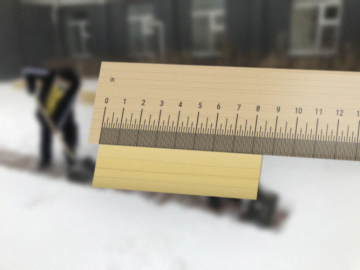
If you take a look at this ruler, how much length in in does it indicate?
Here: 8.5 in
